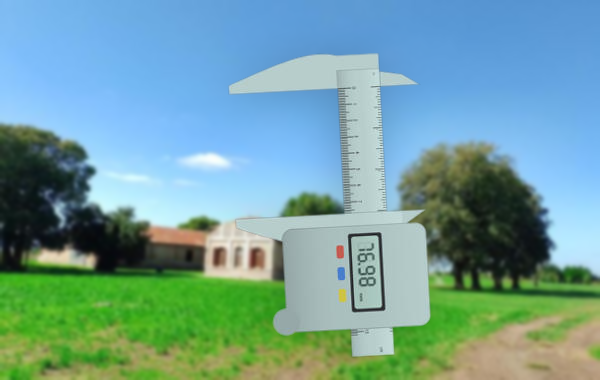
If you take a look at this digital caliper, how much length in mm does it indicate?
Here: 76.98 mm
